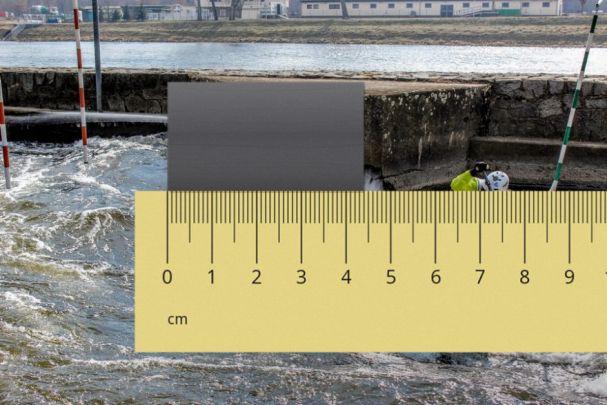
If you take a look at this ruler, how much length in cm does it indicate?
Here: 4.4 cm
